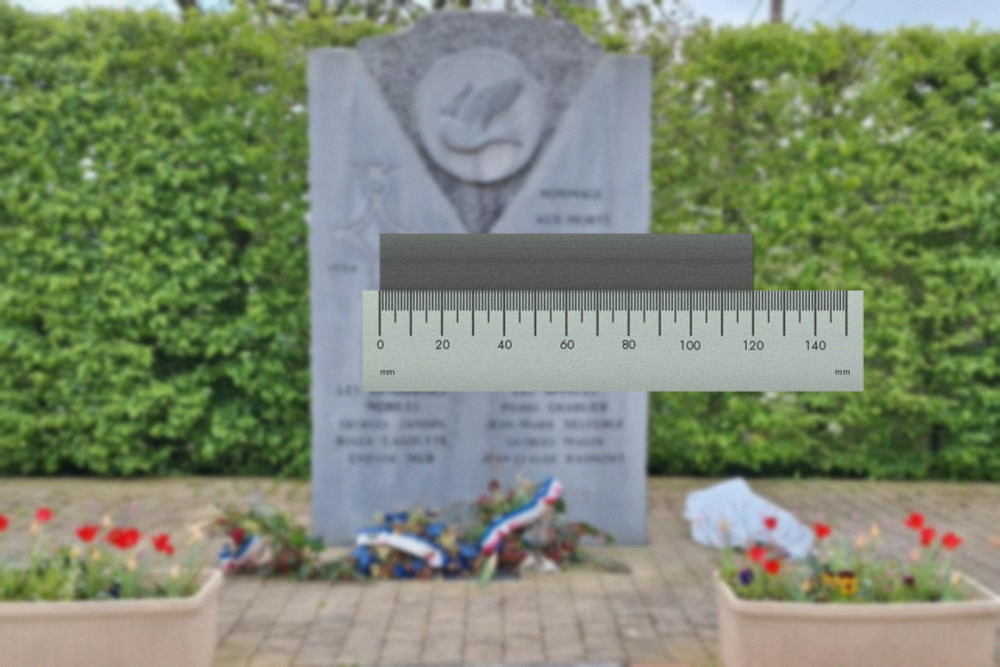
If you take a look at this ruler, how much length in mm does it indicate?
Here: 120 mm
